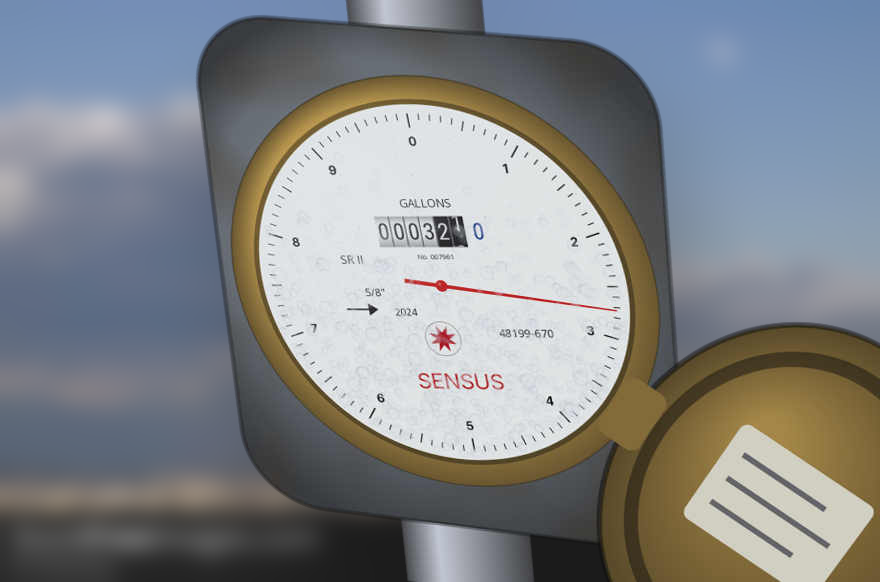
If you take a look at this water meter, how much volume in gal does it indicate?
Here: 3212.7 gal
